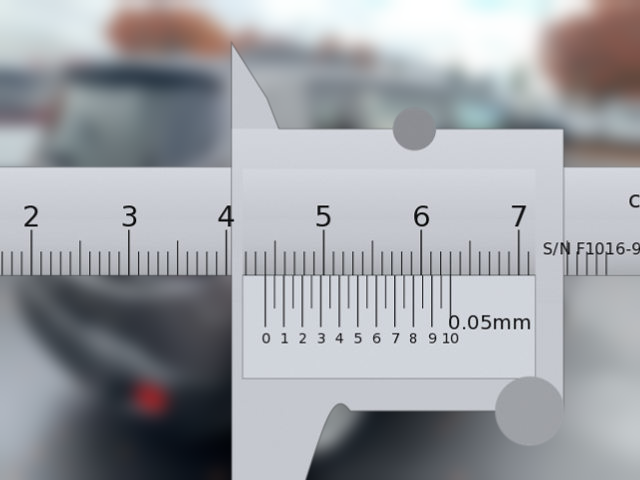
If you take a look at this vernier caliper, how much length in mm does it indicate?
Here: 44.0 mm
